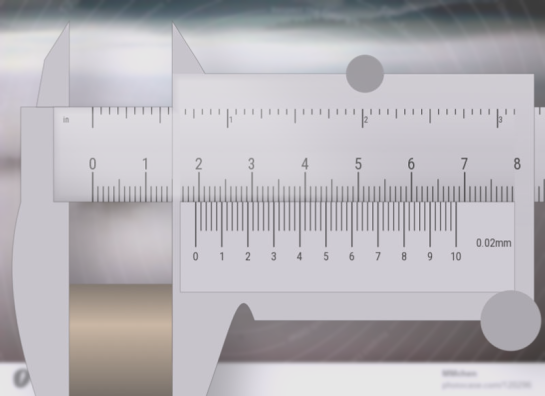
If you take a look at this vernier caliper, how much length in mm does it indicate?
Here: 19.4 mm
